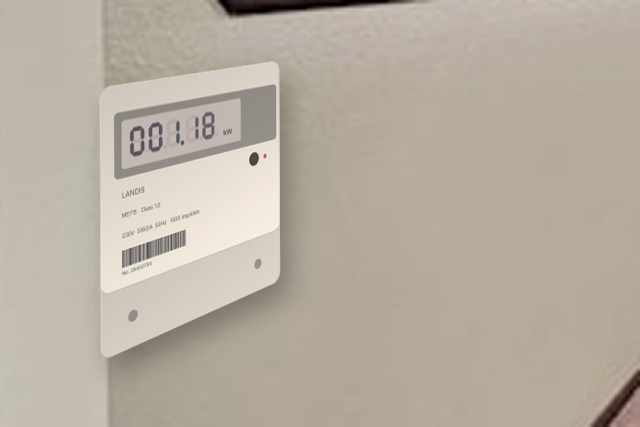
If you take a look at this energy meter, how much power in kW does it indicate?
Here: 1.18 kW
